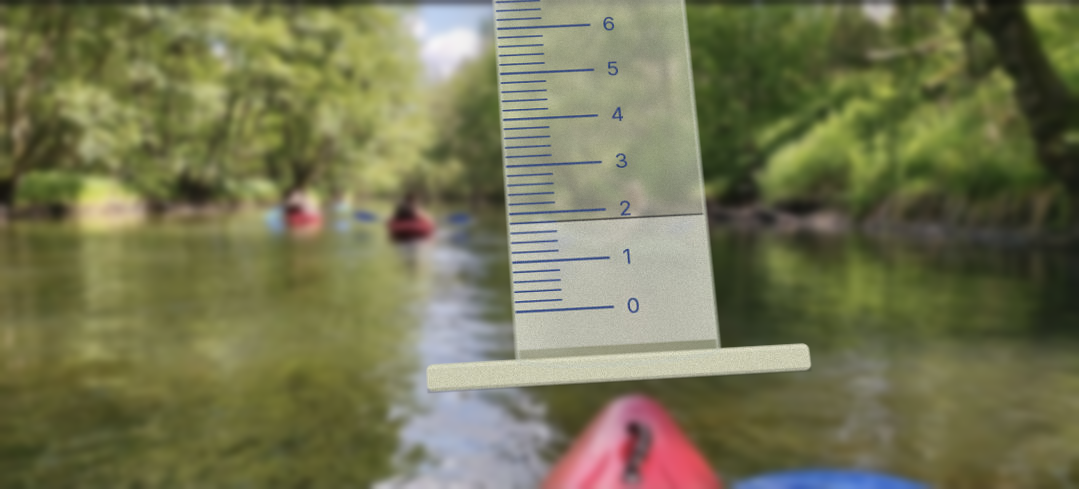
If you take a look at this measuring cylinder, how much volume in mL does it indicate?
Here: 1.8 mL
